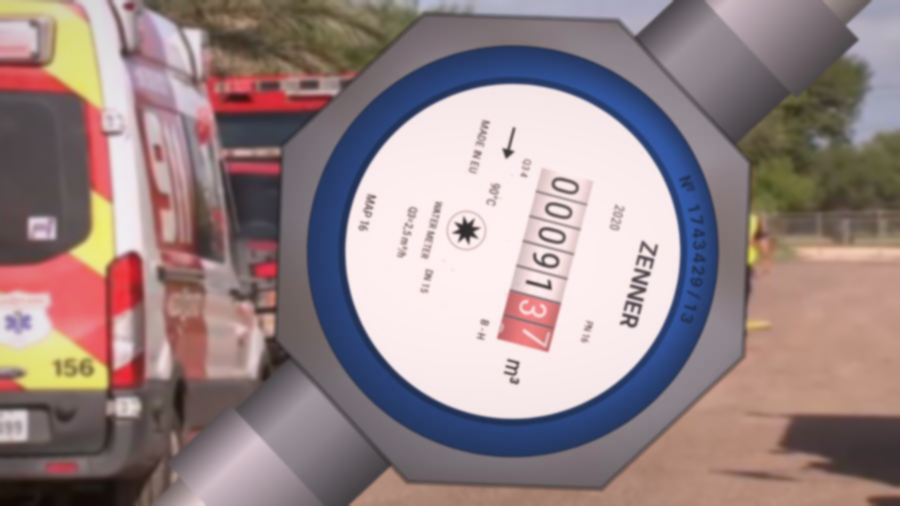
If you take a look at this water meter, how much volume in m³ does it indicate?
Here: 91.37 m³
